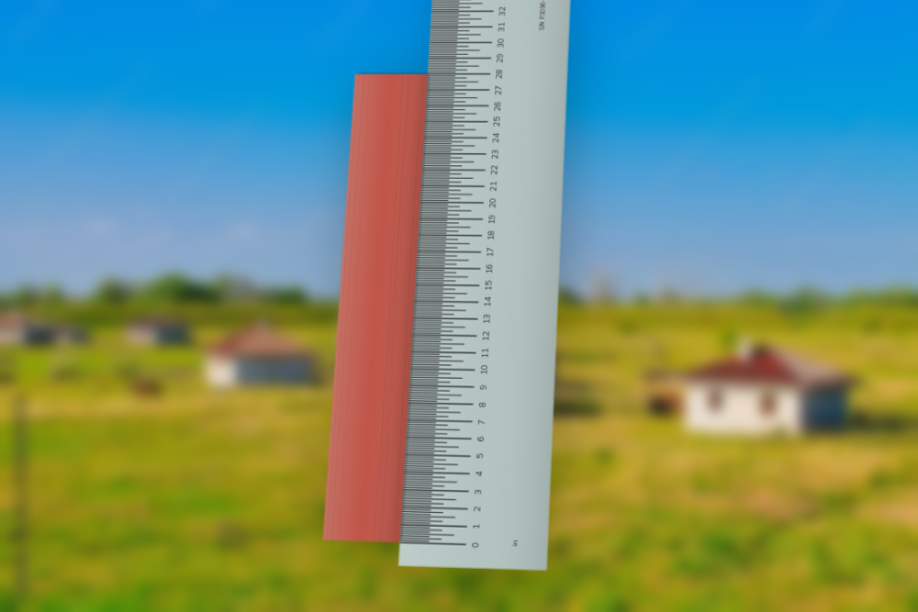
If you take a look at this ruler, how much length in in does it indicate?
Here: 28 in
